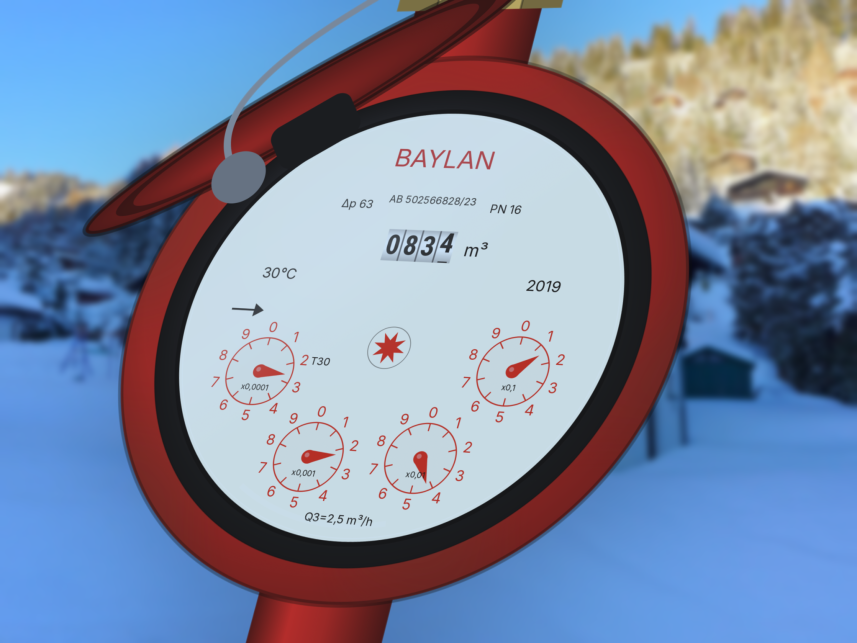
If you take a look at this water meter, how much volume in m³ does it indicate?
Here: 834.1422 m³
